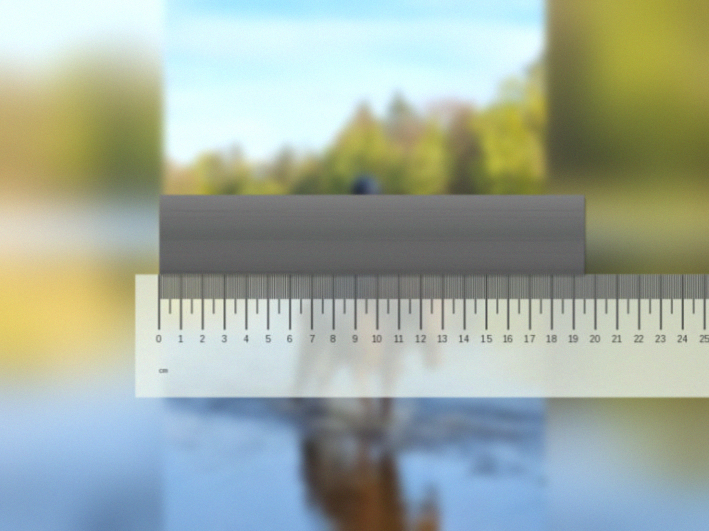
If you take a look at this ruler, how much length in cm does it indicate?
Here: 19.5 cm
